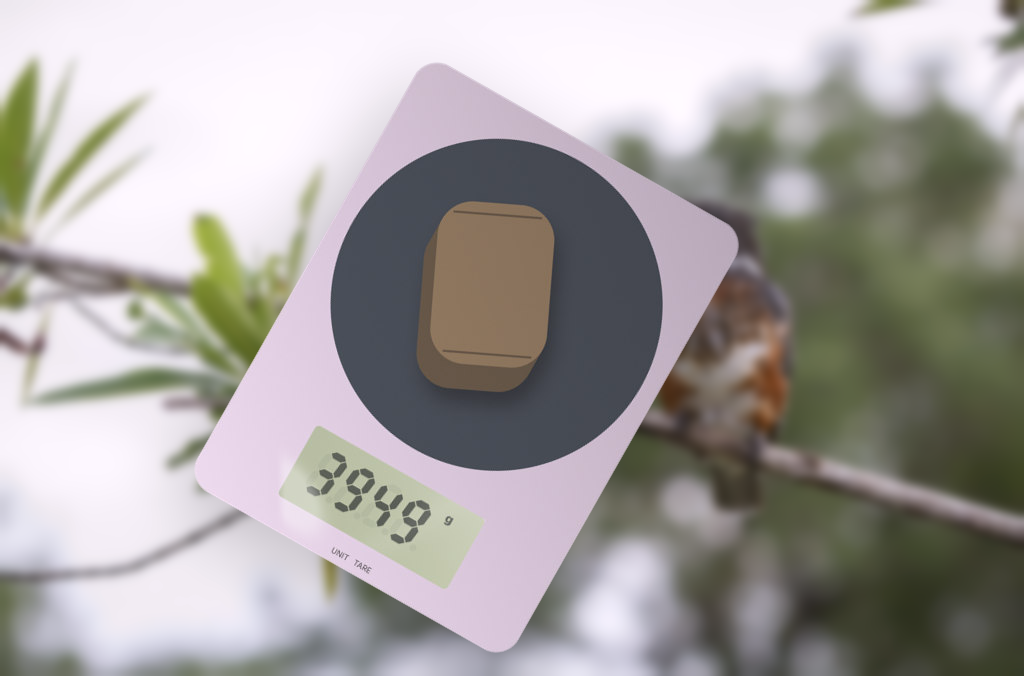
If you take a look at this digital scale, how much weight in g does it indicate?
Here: 3949 g
